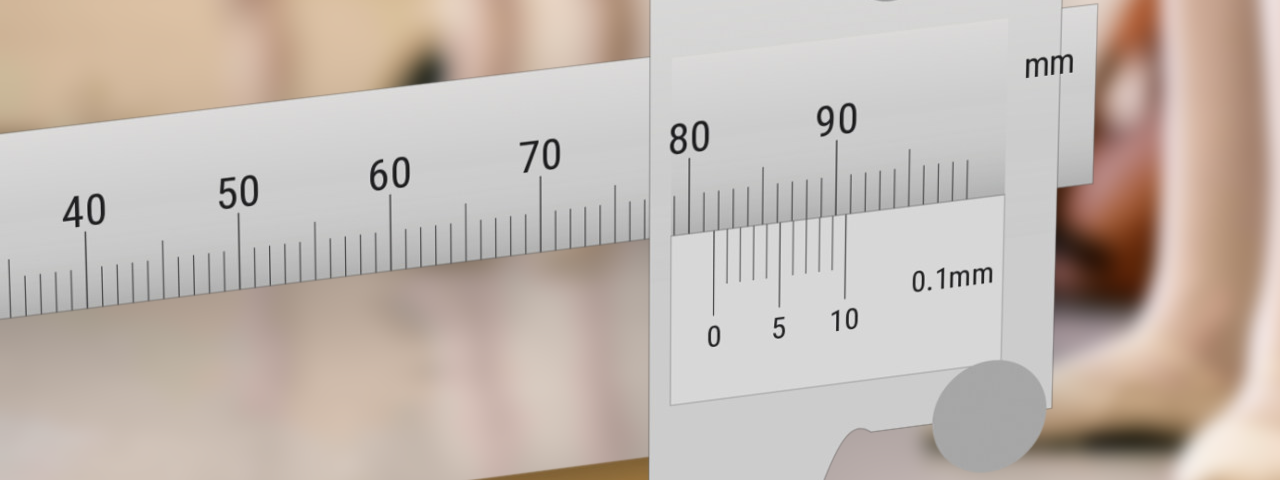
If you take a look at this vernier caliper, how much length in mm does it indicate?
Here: 81.7 mm
